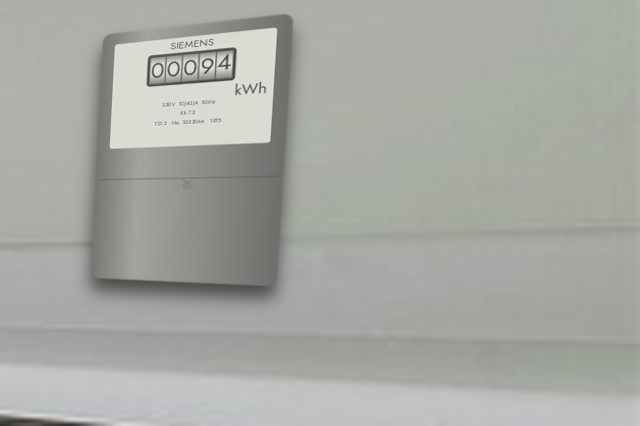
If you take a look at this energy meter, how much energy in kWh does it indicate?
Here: 94 kWh
